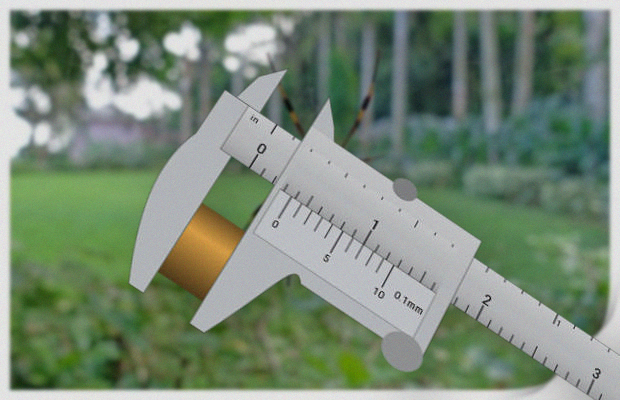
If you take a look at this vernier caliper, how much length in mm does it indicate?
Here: 3.7 mm
